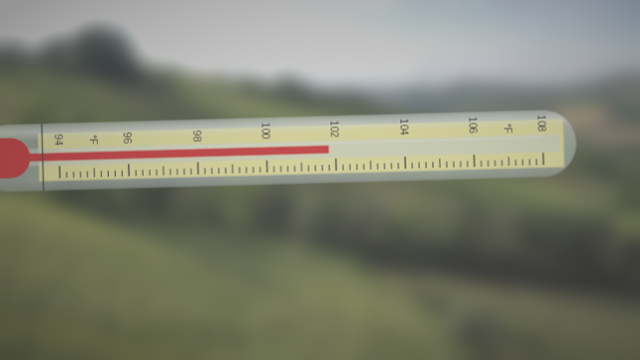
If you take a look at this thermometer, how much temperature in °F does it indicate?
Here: 101.8 °F
